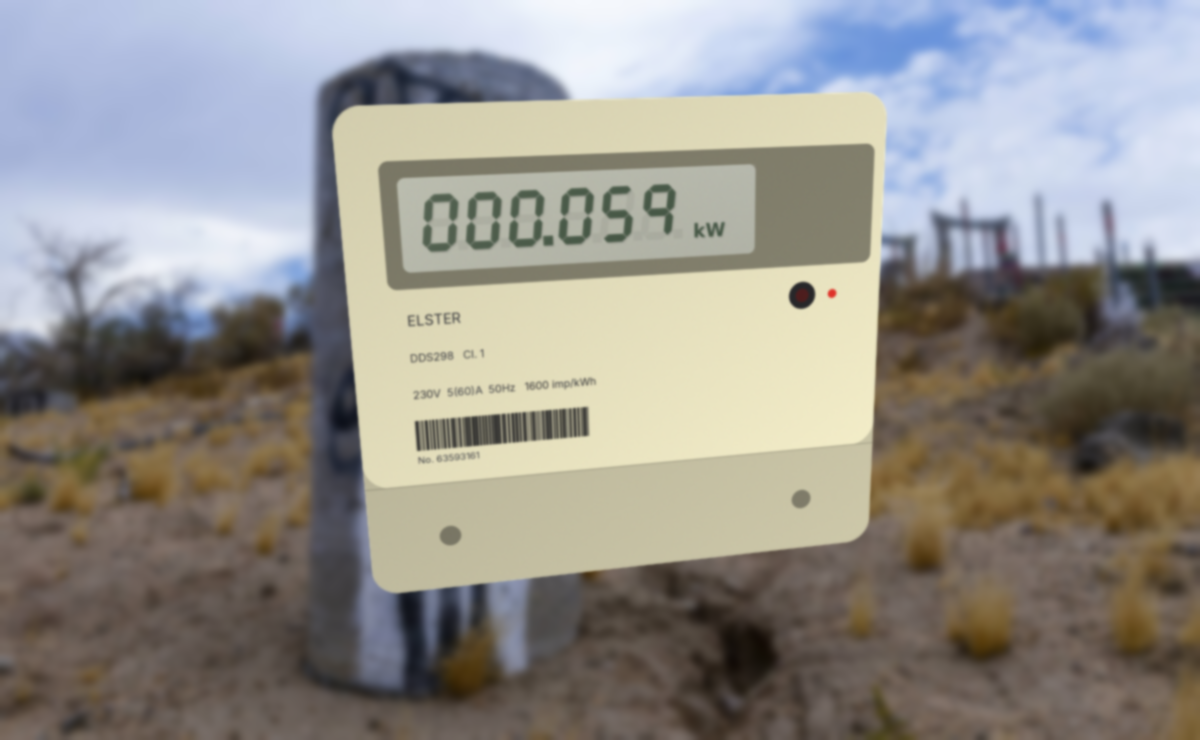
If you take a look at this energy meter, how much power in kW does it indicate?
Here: 0.059 kW
